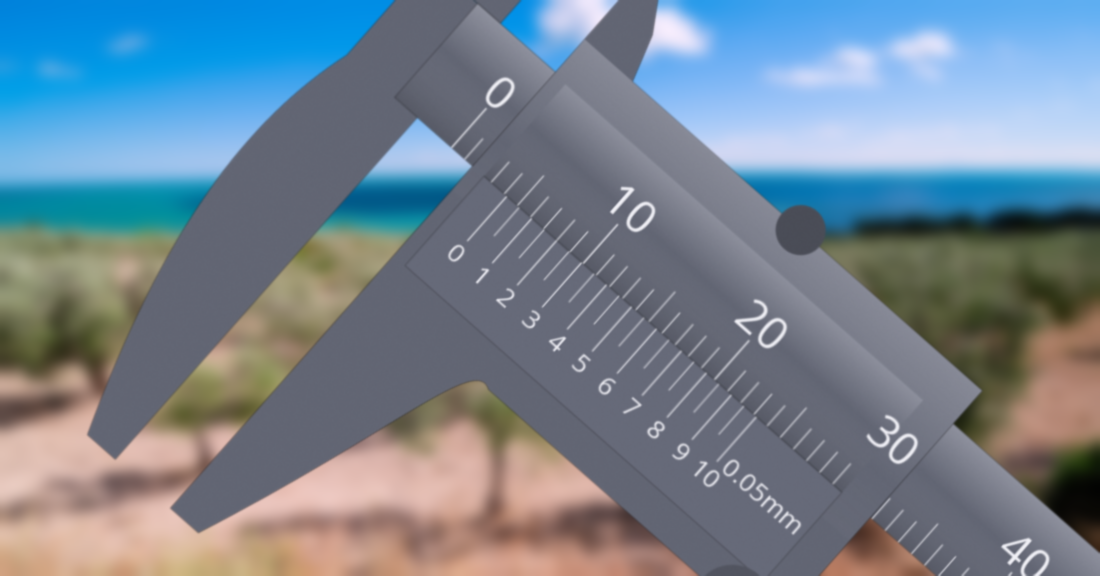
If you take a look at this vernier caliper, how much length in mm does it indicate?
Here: 4.2 mm
